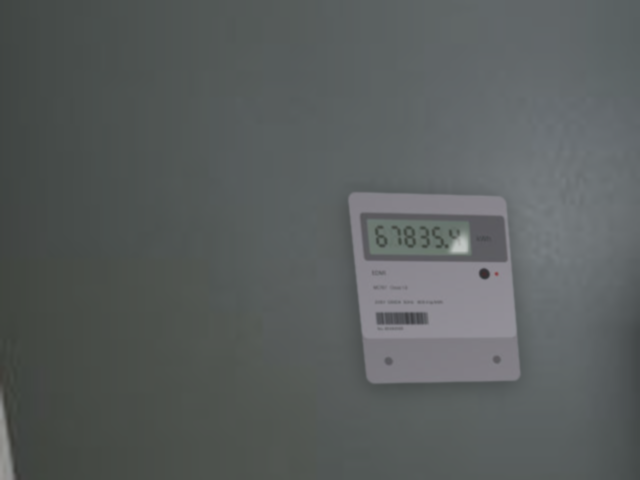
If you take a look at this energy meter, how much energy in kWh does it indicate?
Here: 67835.4 kWh
